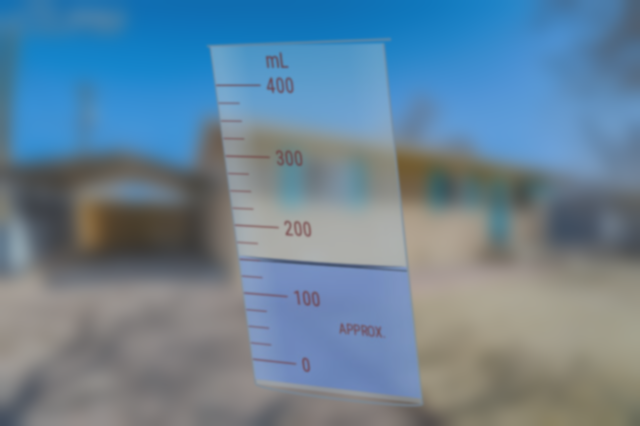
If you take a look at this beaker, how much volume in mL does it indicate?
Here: 150 mL
